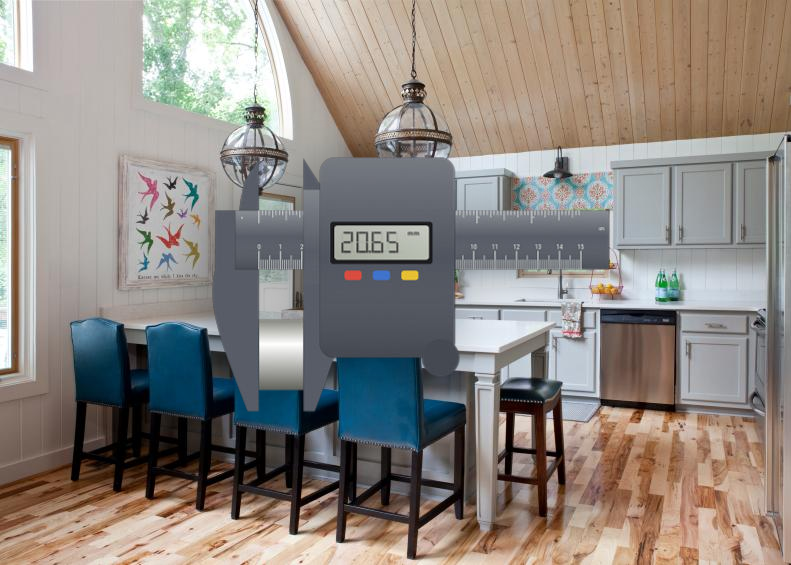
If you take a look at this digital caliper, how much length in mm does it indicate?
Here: 20.65 mm
